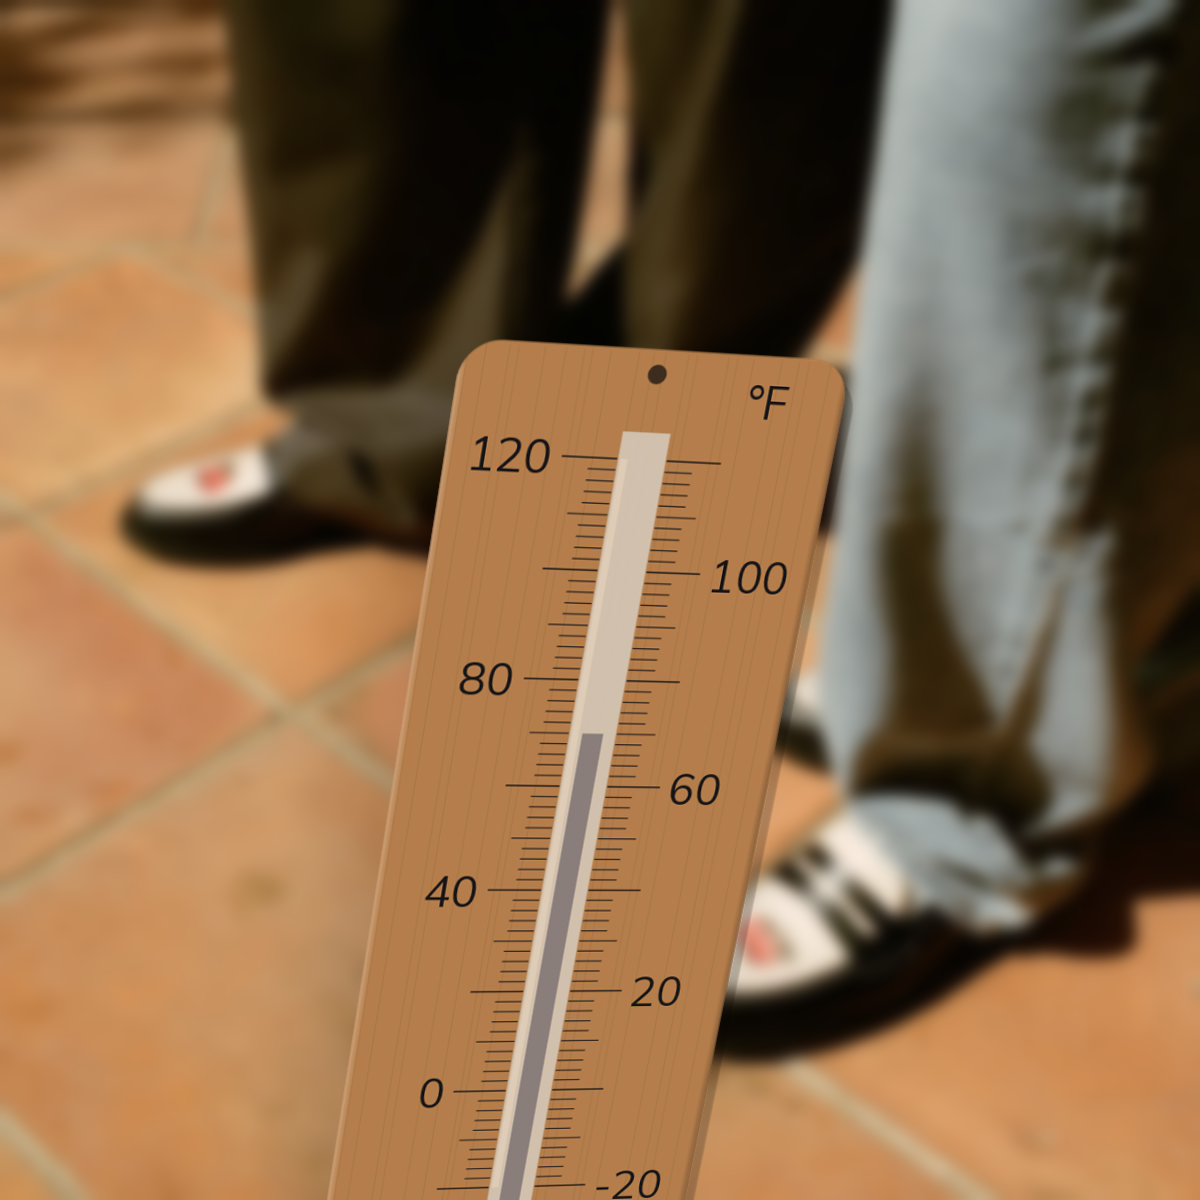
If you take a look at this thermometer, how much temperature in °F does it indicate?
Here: 70 °F
